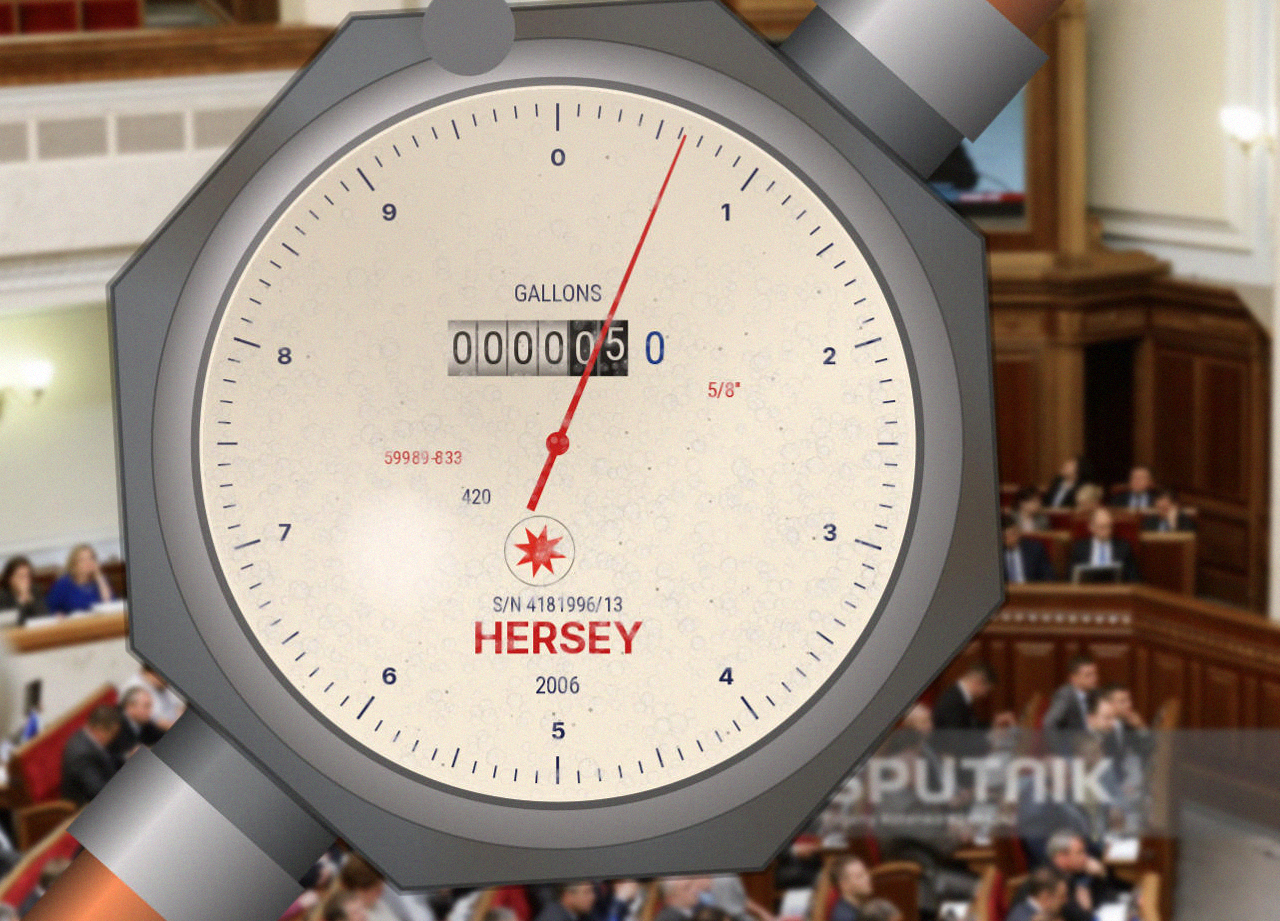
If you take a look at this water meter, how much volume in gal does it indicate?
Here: 50.6 gal
